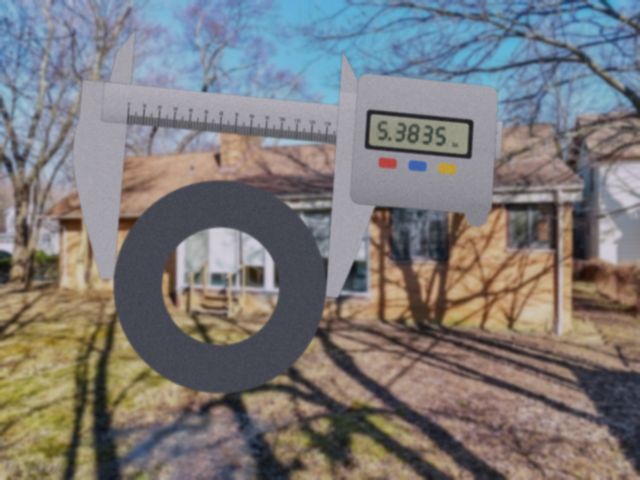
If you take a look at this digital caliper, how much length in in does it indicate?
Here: 5.3835 in
